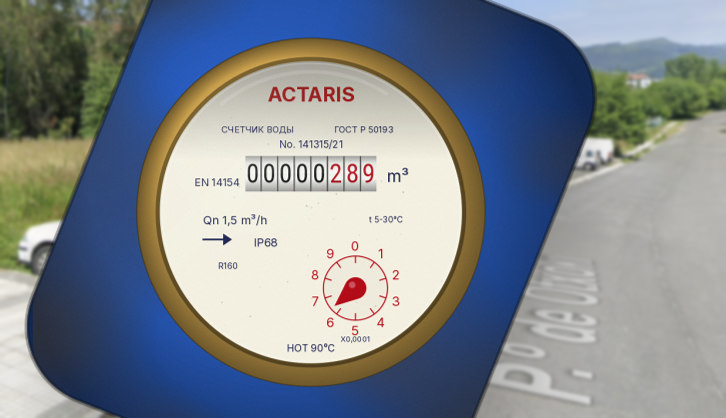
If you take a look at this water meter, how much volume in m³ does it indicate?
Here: 0.2896 m³
